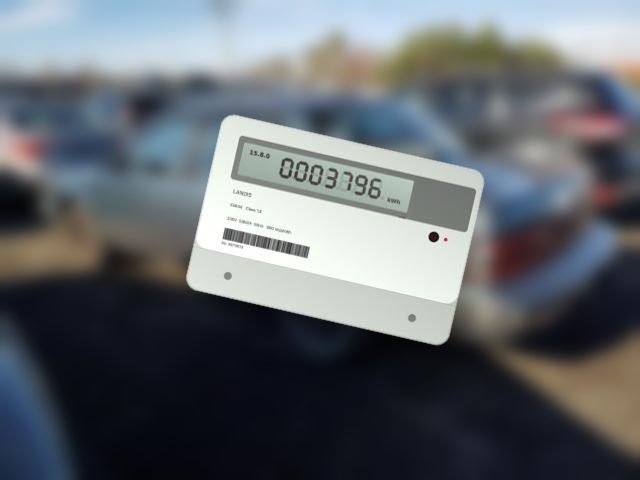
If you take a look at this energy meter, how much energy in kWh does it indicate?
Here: 3796 kWh
